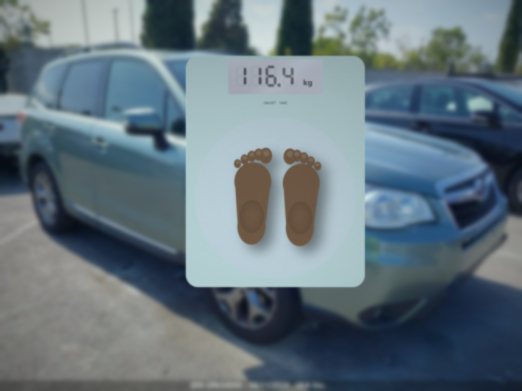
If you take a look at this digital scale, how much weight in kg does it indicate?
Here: 116.4 kg
